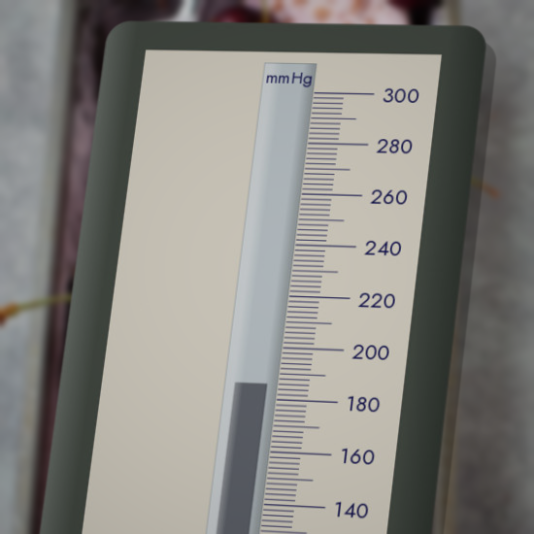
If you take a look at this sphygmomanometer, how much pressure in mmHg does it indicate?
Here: 186 mmHg
